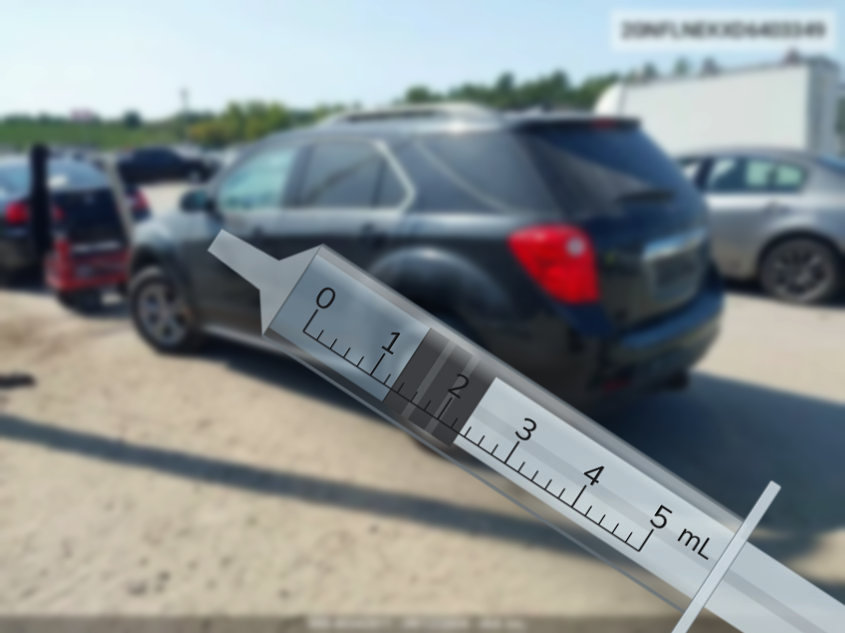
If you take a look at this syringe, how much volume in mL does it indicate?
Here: 1.3 mL
